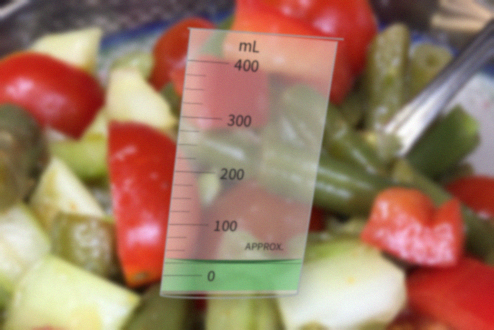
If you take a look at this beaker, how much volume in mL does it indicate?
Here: 25 mL
